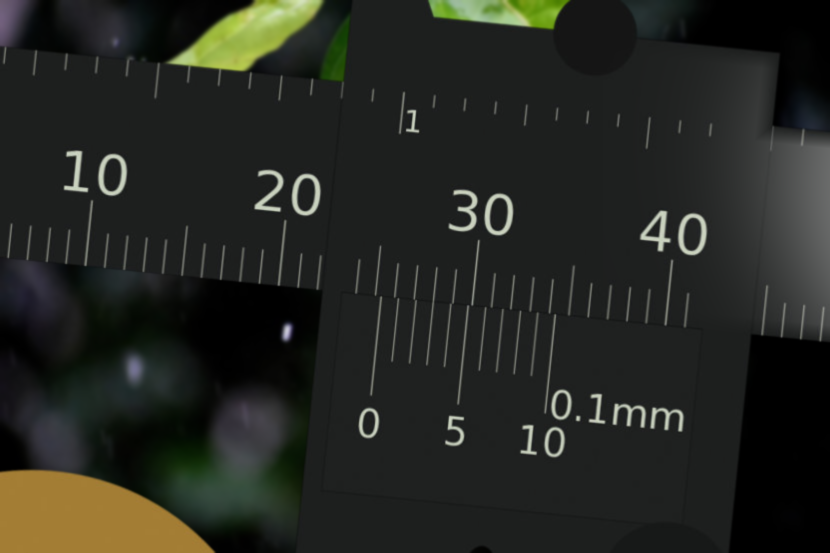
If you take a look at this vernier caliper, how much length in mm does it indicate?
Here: 25.3 mm
